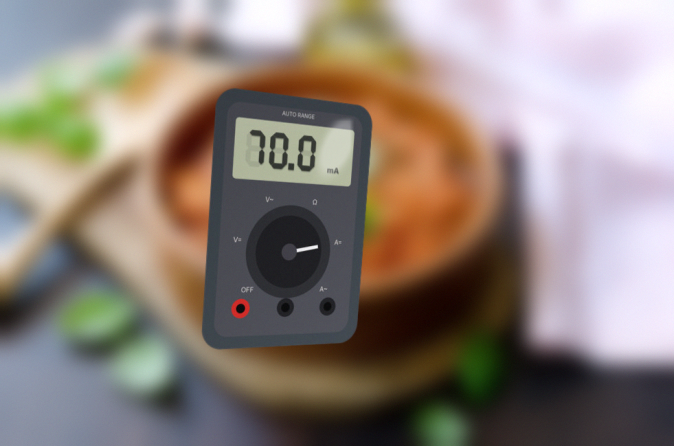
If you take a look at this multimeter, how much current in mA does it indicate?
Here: 70.0 mA
